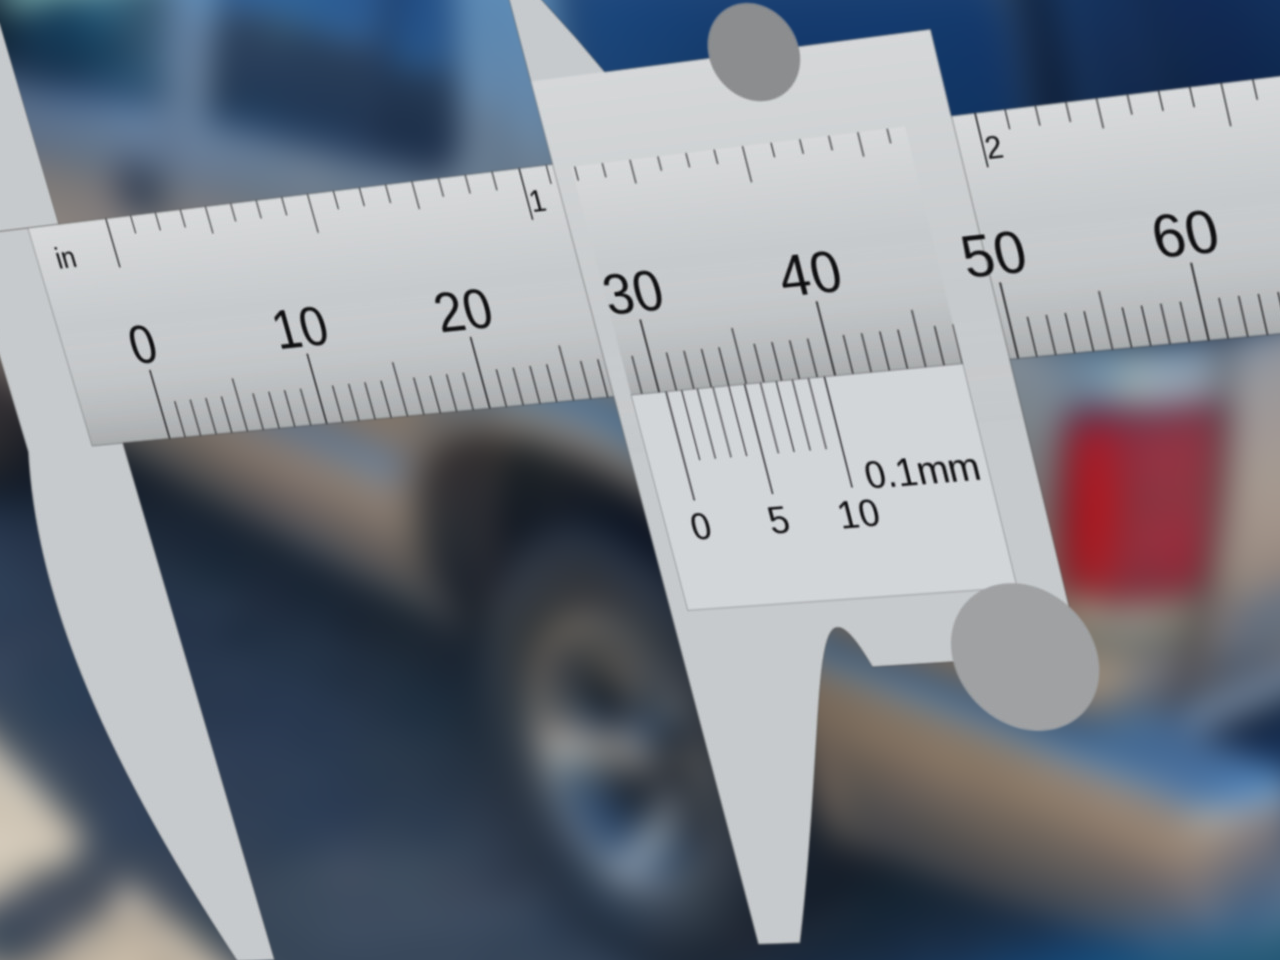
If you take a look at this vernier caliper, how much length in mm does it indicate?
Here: 30.4 mm
